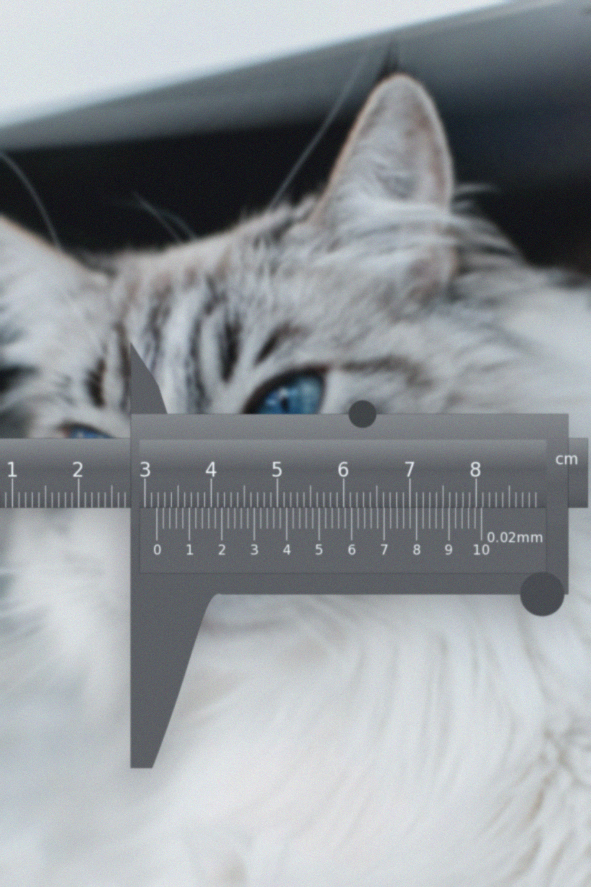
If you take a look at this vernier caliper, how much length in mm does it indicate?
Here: 31.8 mm
